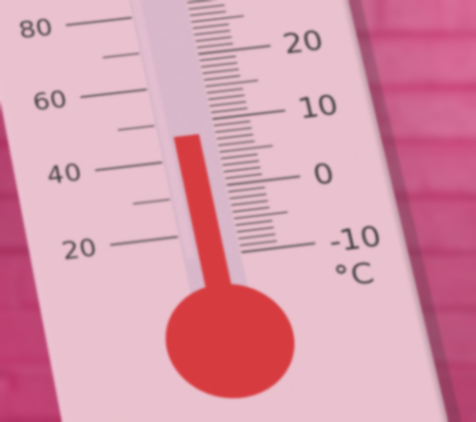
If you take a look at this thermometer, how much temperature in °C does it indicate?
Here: 8 °C
